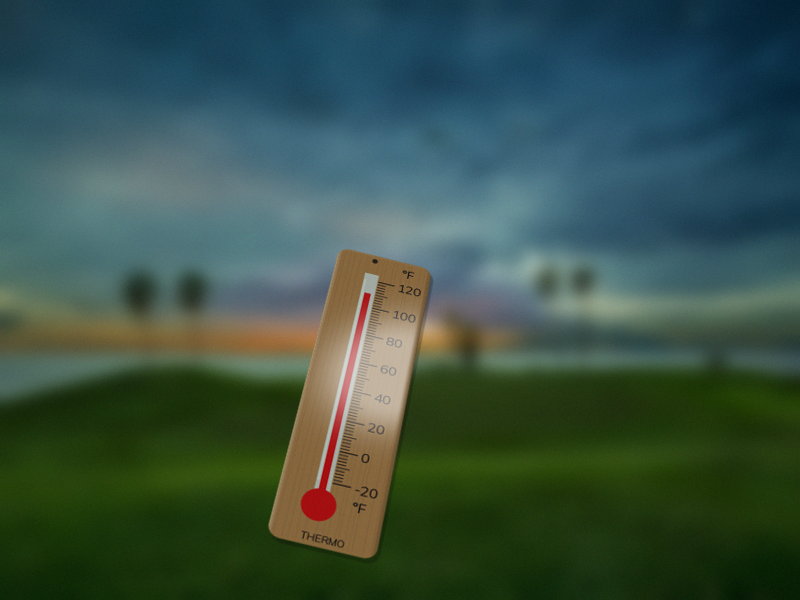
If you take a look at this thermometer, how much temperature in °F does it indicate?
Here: 110 °F
